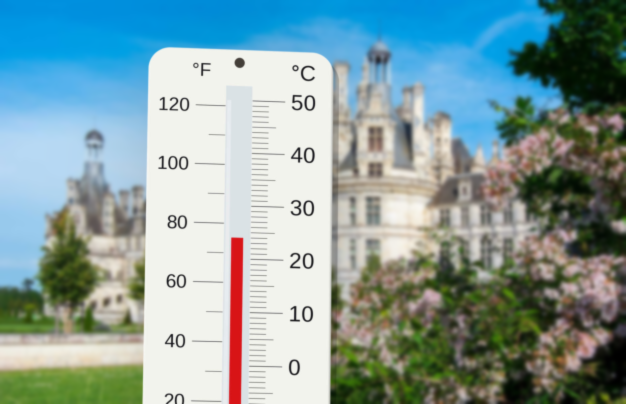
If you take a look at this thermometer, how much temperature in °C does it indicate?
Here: 24 °C
